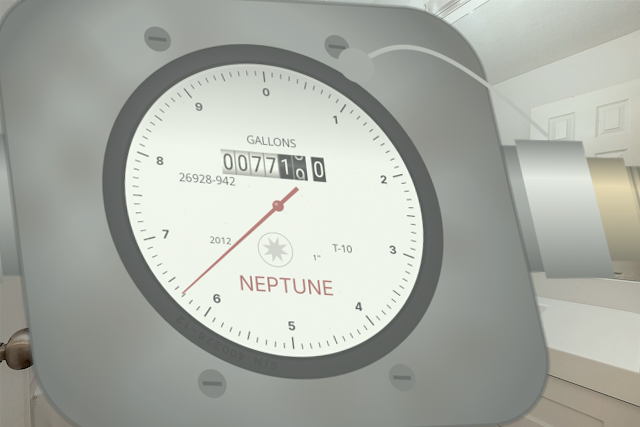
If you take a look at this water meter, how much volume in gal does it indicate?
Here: 77186.3 gal
